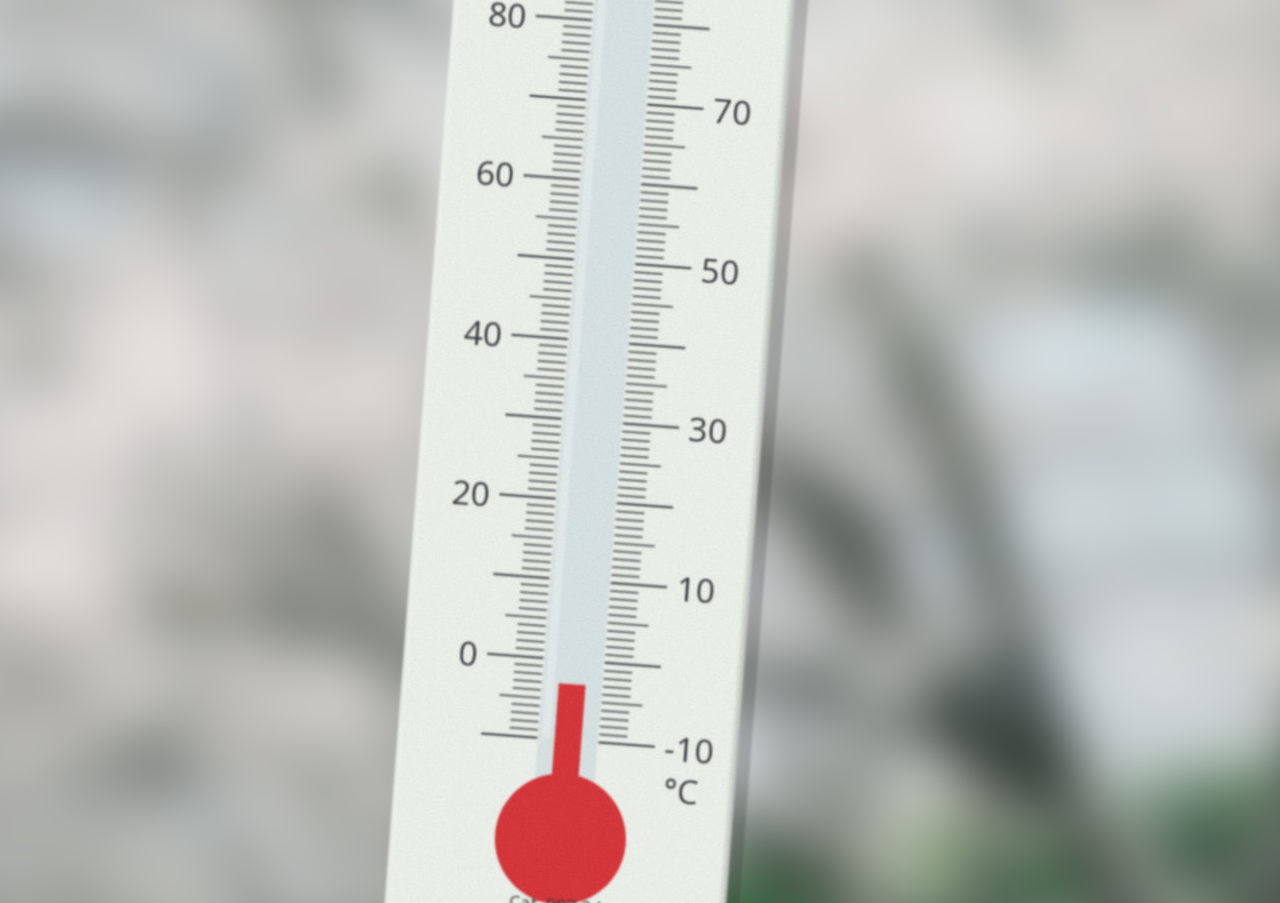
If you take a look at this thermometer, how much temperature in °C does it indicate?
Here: -3 °C
